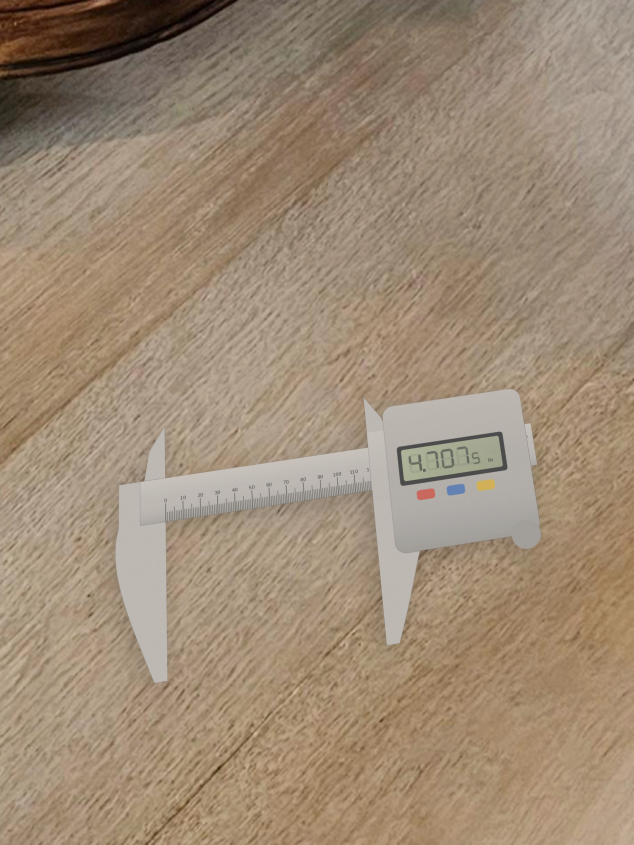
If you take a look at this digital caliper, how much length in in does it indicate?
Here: 4.7075 in
